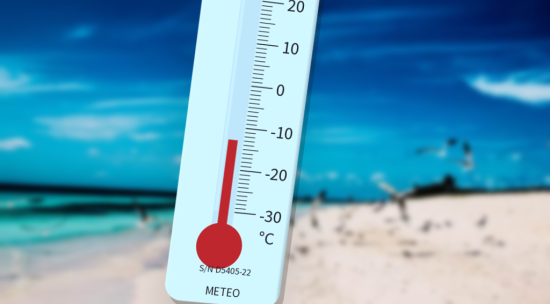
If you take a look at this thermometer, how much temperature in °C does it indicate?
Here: -13 °C
